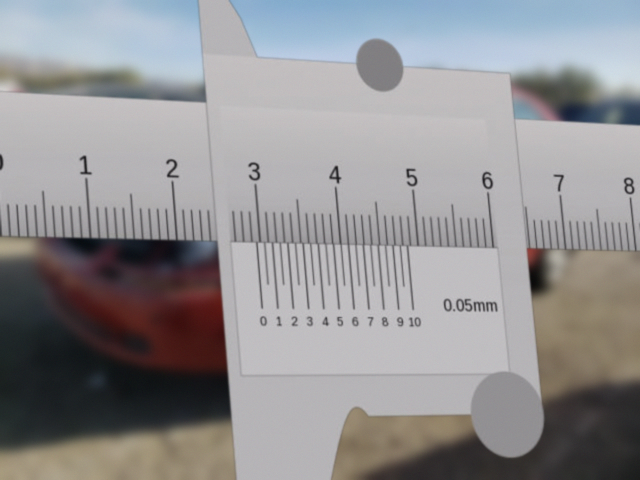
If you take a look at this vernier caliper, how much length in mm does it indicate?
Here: 29.6 mm
